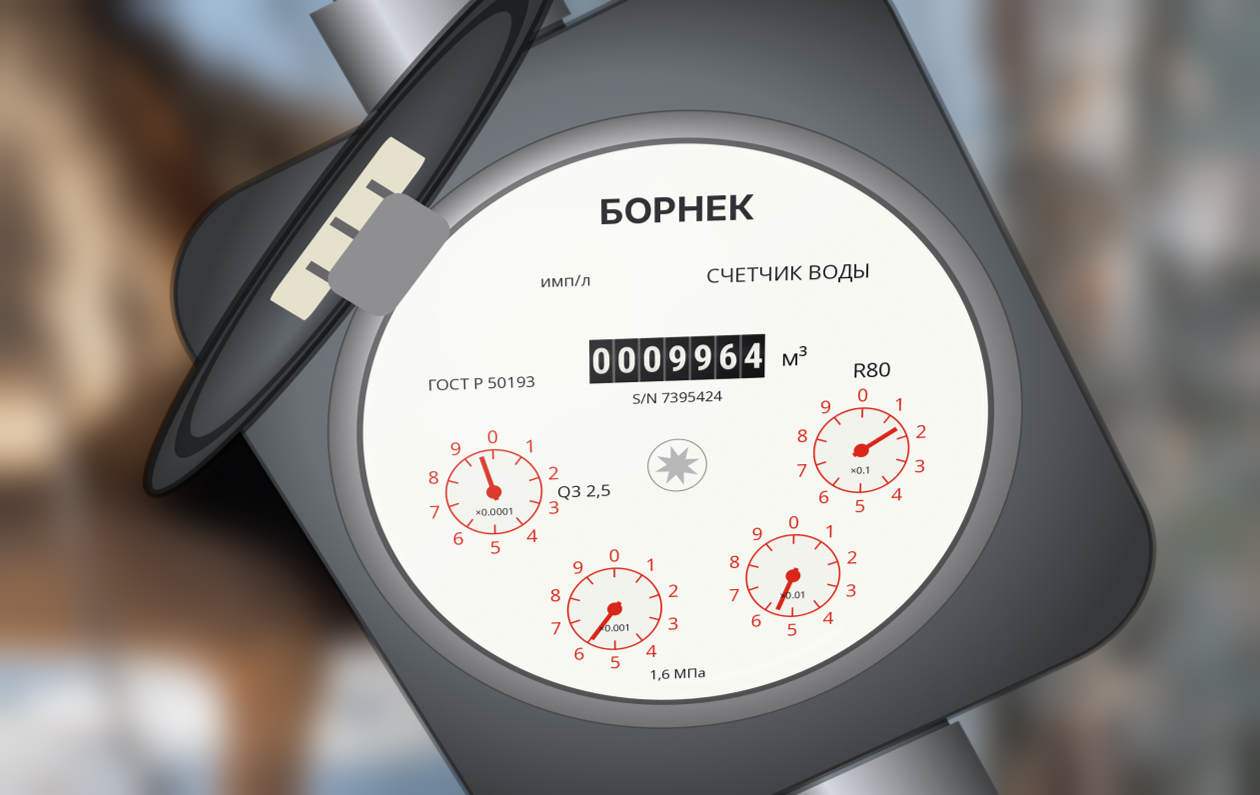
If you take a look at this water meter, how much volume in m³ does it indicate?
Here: 9964.1559 m³
